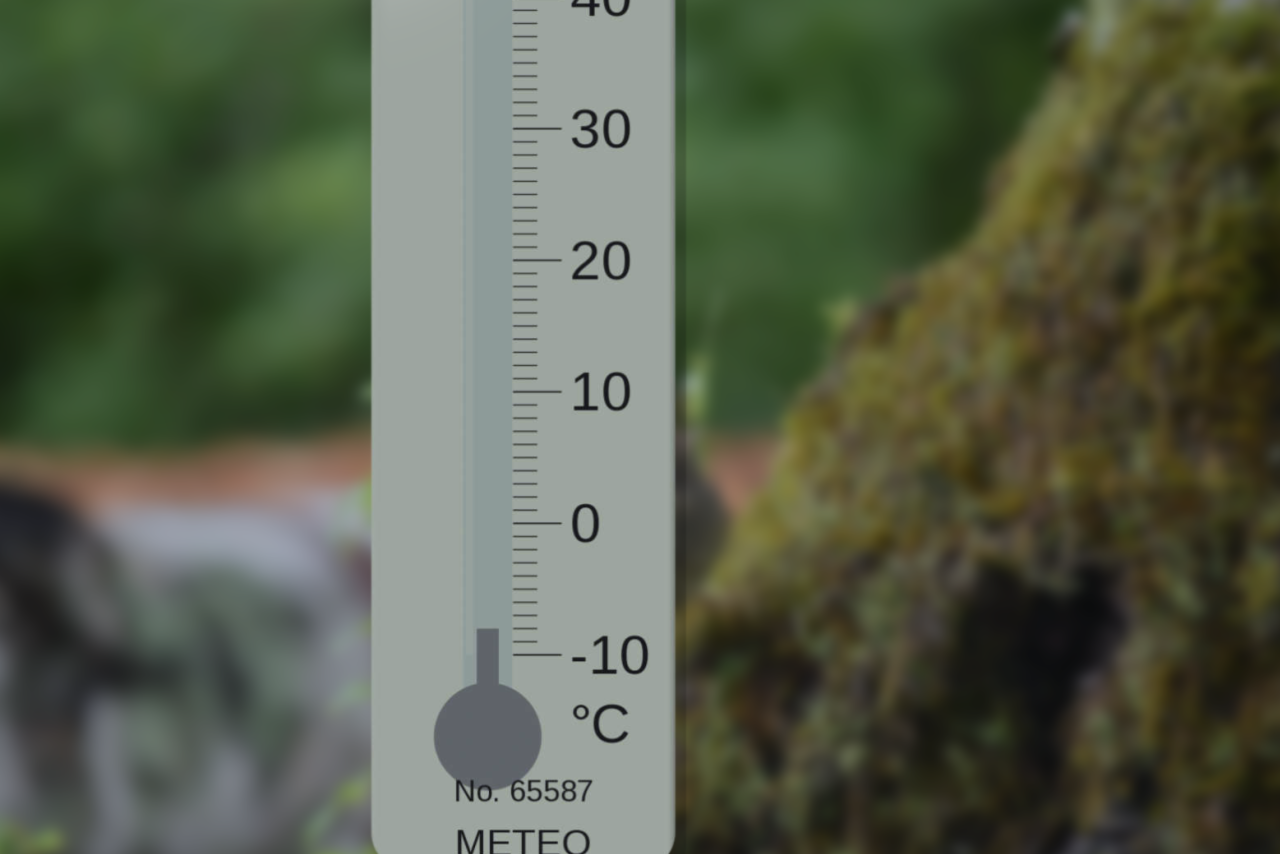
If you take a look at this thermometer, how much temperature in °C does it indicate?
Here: -8 °C
